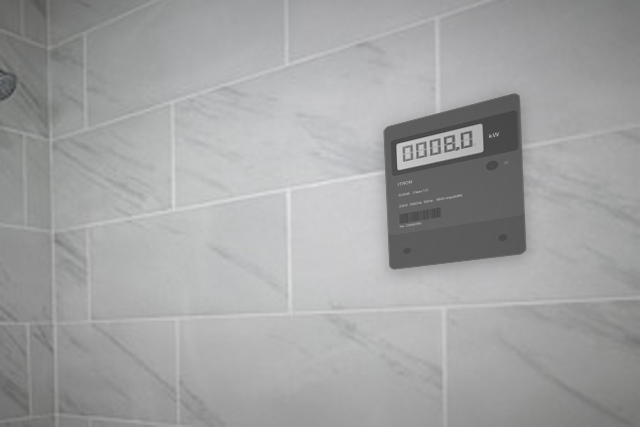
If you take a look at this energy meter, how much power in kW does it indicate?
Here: 8.0 kW
